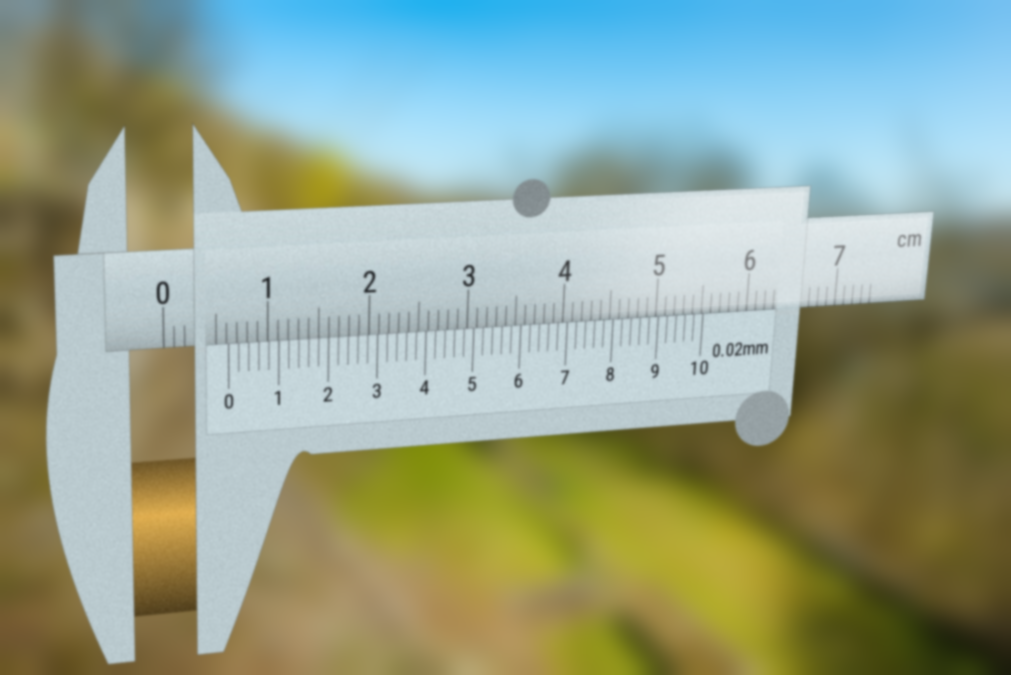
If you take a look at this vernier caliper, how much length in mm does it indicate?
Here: 6.2 mm
